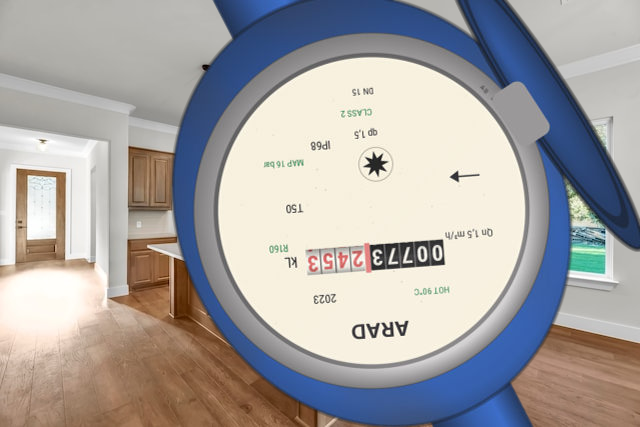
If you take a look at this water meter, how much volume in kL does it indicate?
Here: 773.2453 kL
